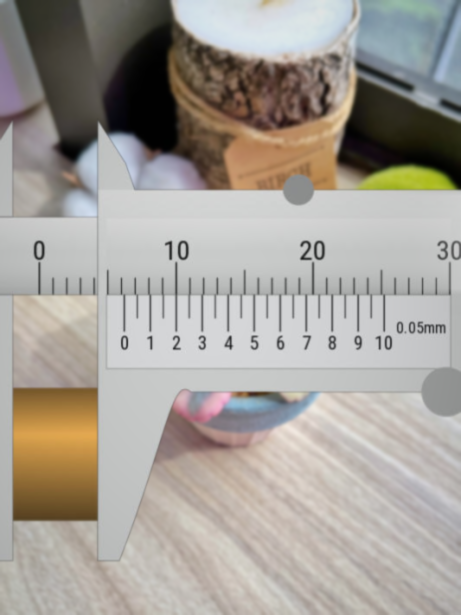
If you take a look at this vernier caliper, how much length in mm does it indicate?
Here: 6.2 mm
